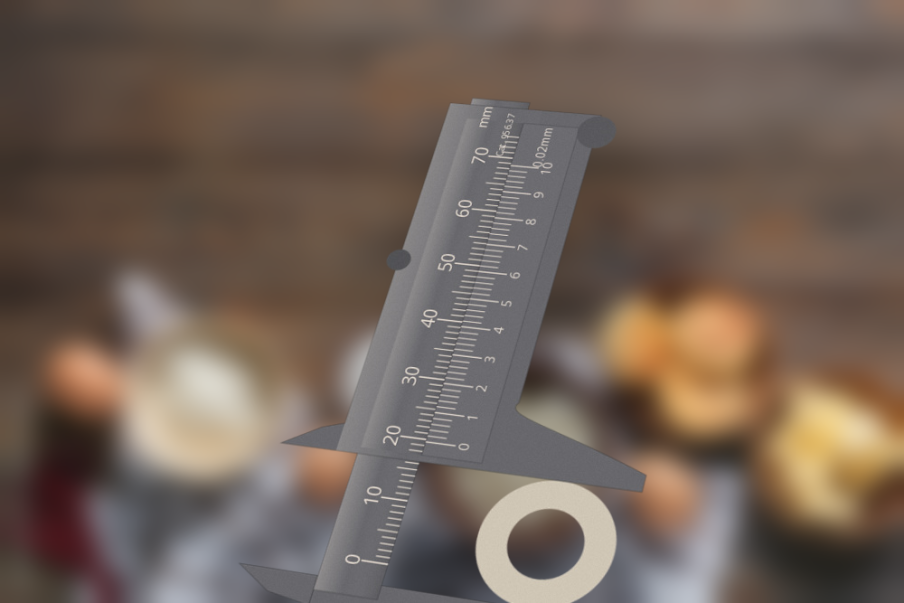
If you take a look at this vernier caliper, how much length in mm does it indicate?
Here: 19.6 mm
